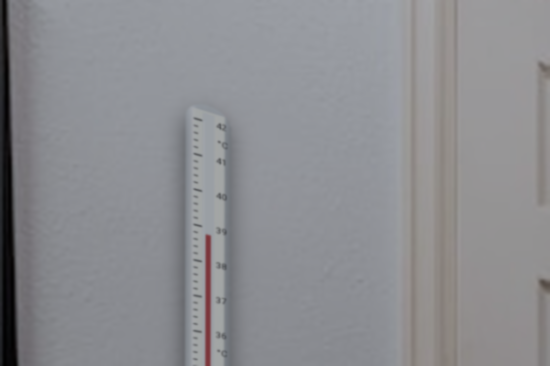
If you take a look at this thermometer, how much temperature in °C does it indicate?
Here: 38.8 °C
